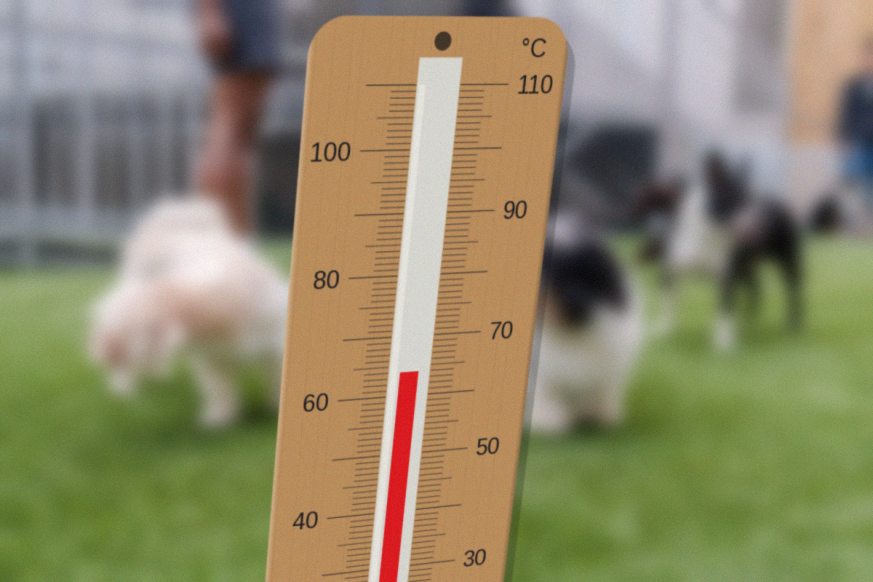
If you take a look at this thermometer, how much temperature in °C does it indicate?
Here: 64 °C
